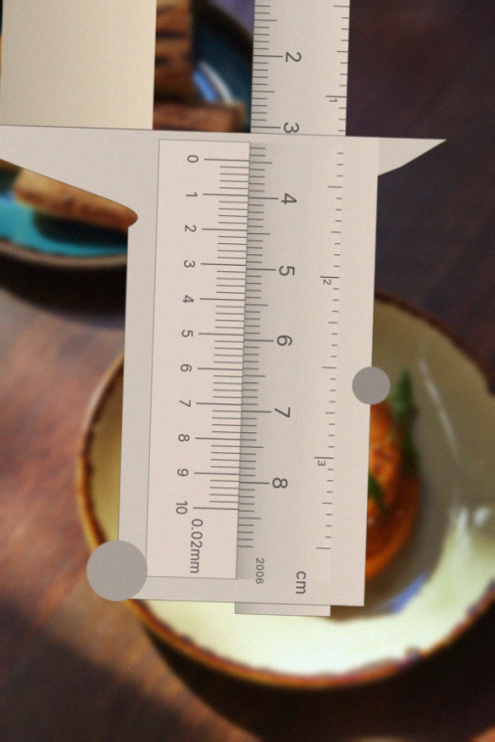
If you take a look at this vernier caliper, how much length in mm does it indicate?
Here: 34.8 mm
